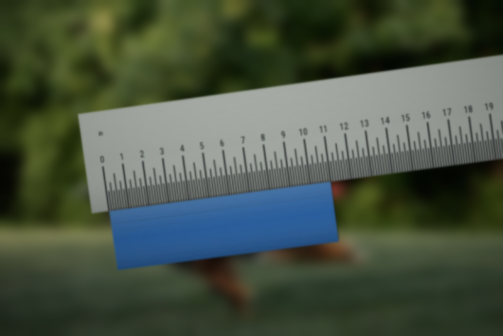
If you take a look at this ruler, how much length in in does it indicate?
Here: 11 in
